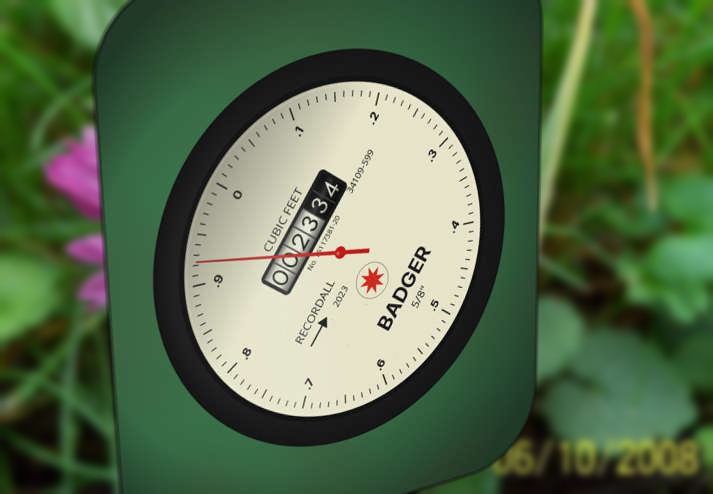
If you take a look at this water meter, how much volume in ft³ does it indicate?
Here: 2333.92 ft³
